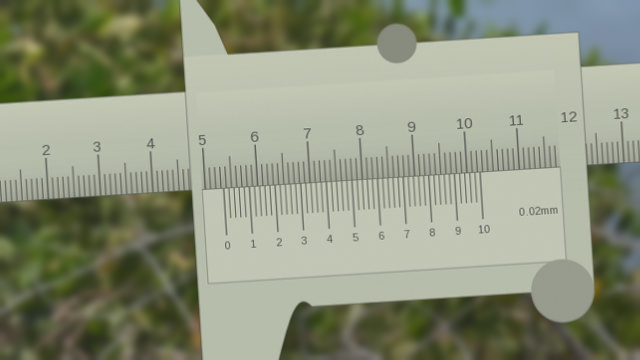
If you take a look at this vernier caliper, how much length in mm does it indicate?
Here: 53.5 mm
